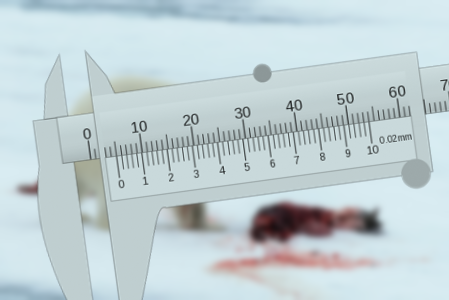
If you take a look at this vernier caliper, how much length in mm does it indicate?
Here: 5.0 mm
